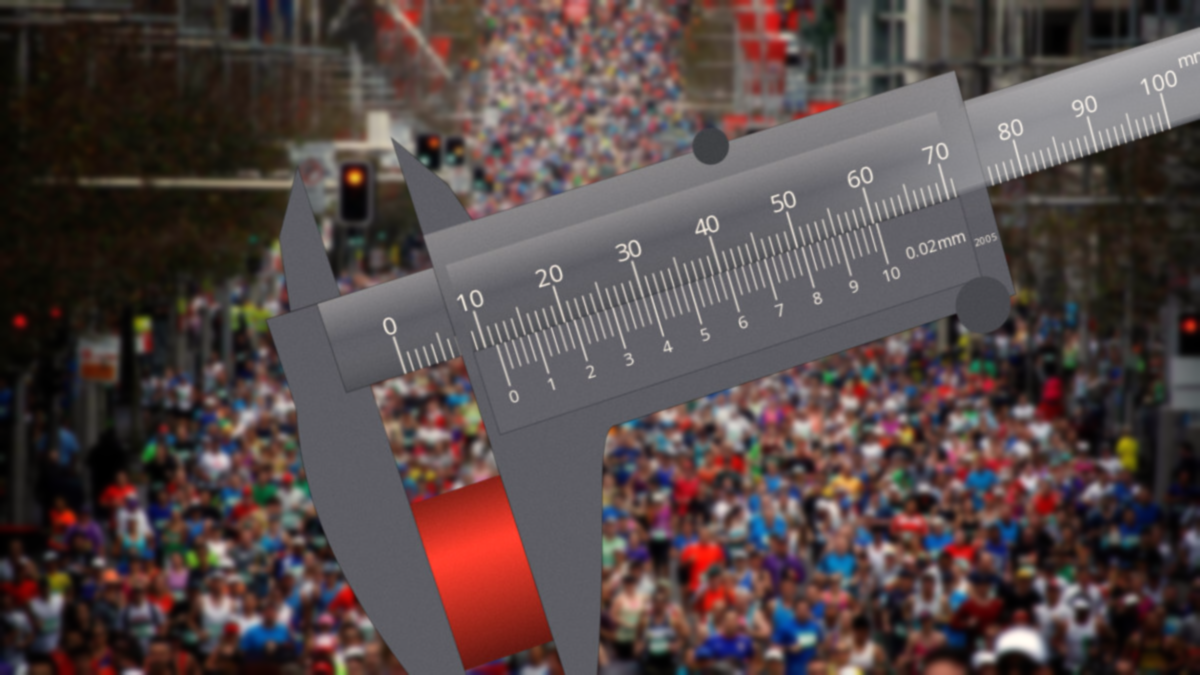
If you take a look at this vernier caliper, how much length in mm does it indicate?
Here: 11.4 mm
